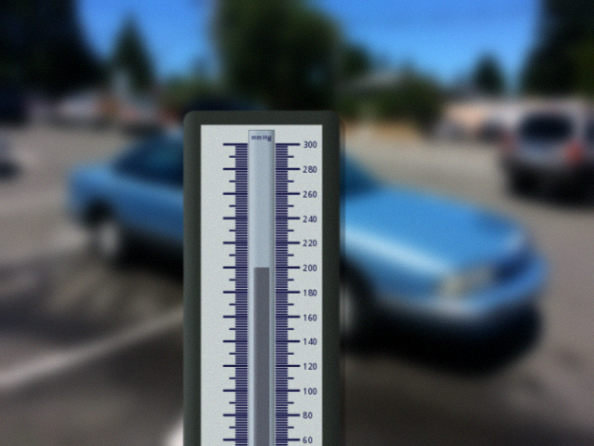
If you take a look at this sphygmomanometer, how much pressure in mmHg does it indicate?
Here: 200 mmHg
